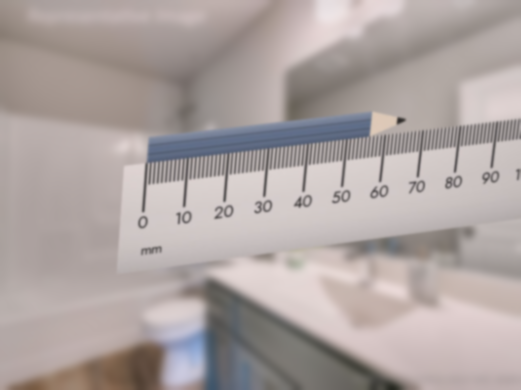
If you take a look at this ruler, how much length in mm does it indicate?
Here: 65 mm
